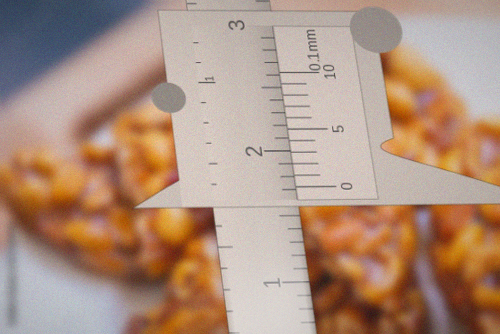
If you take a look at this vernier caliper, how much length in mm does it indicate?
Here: 17.2 mm
